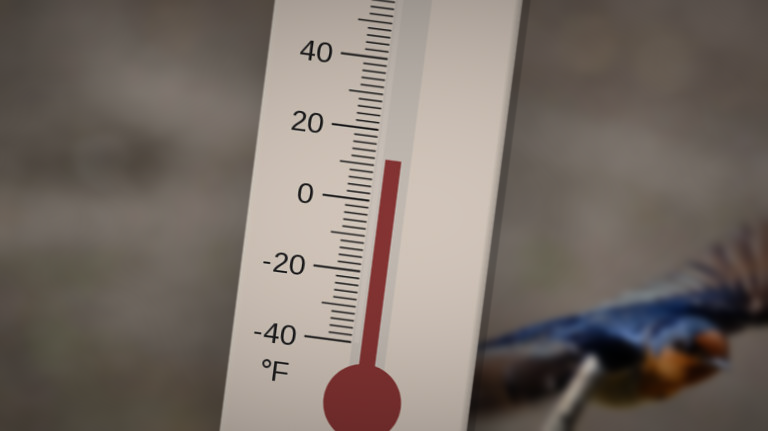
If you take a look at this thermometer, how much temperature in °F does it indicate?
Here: 12 °F
